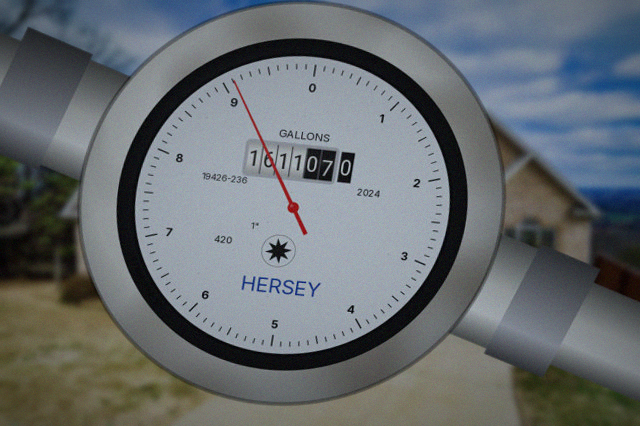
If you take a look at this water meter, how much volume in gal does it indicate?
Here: 1611069.1 gal
